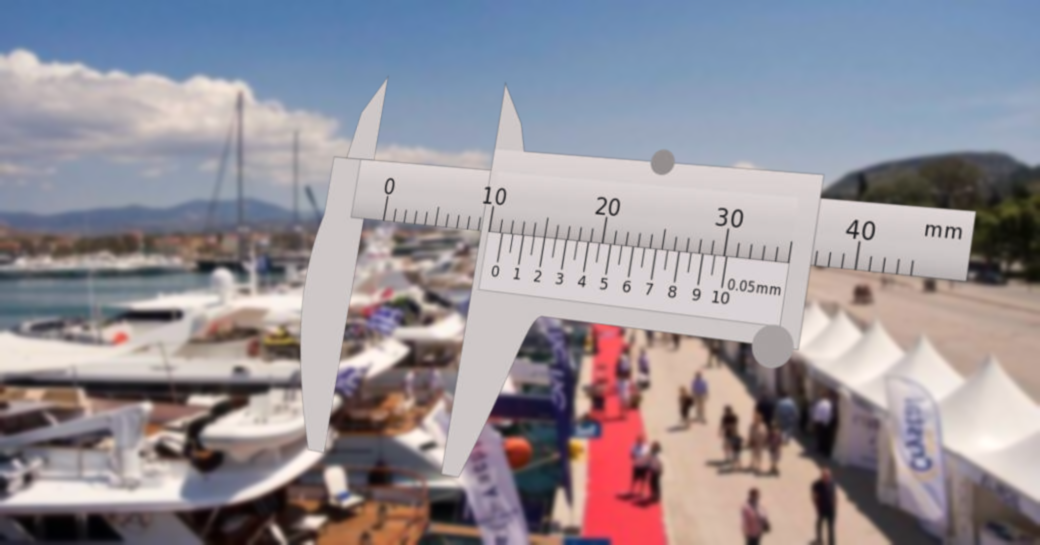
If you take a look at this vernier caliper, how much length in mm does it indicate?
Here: 11.2 mm
